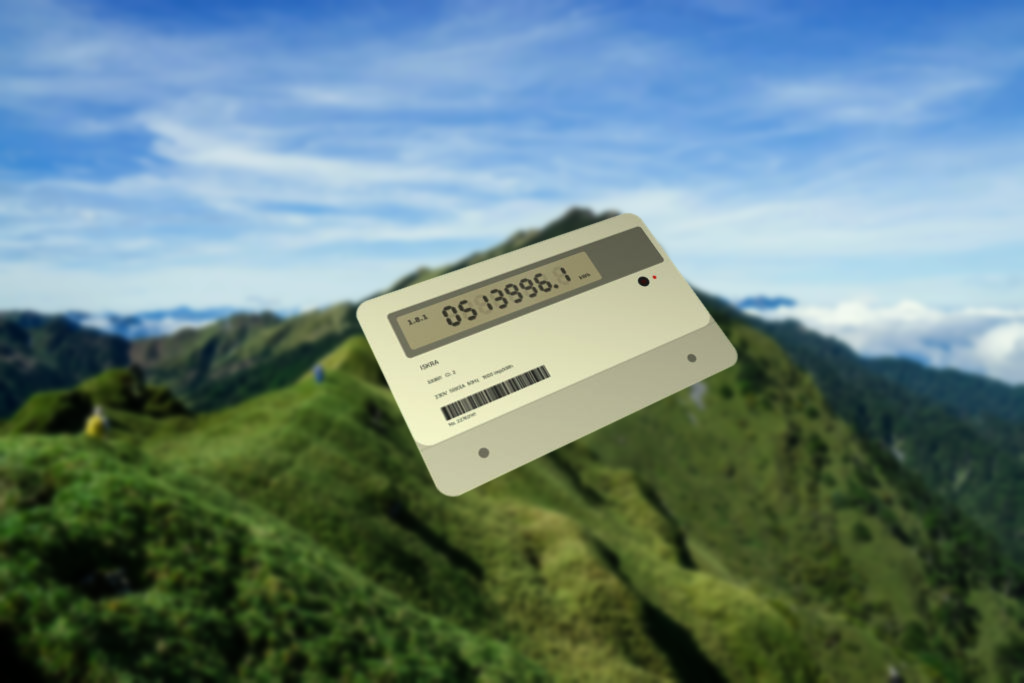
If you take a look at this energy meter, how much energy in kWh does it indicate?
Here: 513996.1 kWh
